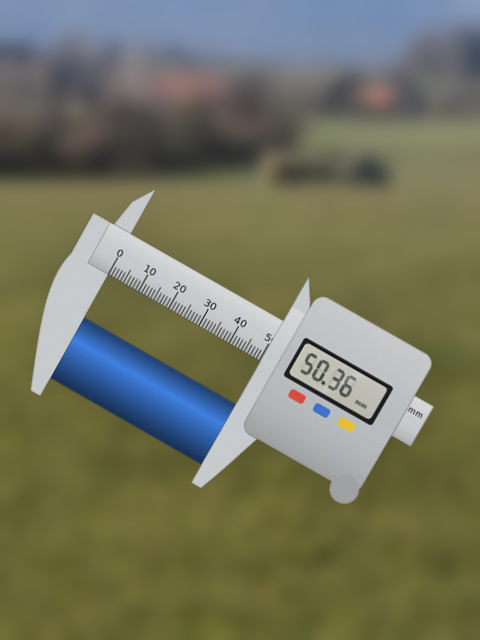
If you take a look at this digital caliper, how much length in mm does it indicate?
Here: 50.36 mm
